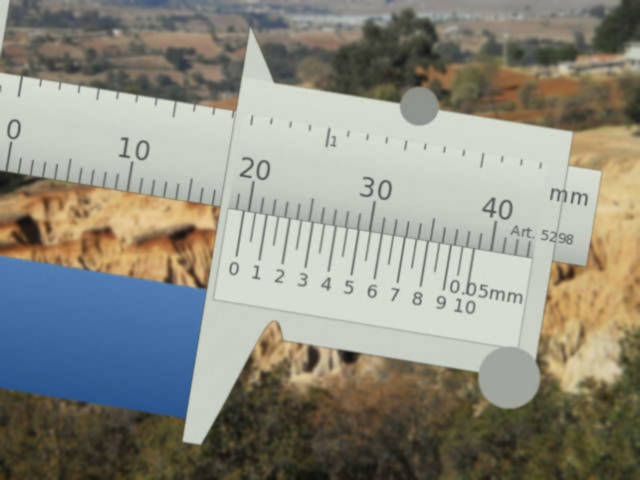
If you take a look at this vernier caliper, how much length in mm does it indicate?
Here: 19.6 mm
